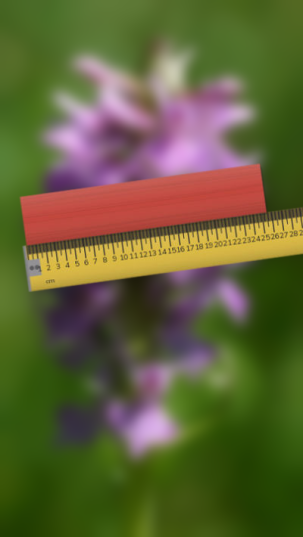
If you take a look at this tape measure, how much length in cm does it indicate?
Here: 25.5 cm
